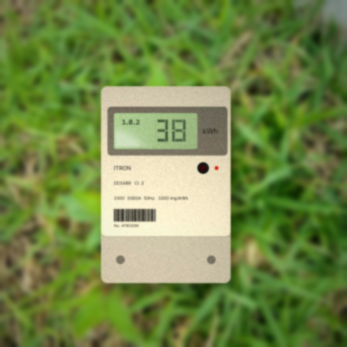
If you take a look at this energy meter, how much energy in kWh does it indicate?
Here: 38 kWh
